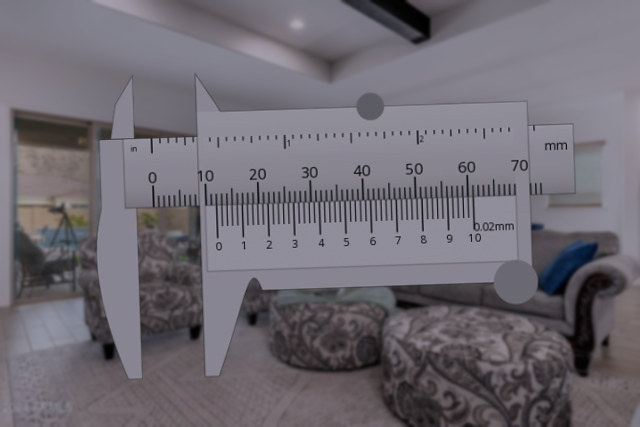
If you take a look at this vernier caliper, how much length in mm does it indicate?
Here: 12.0 mm
